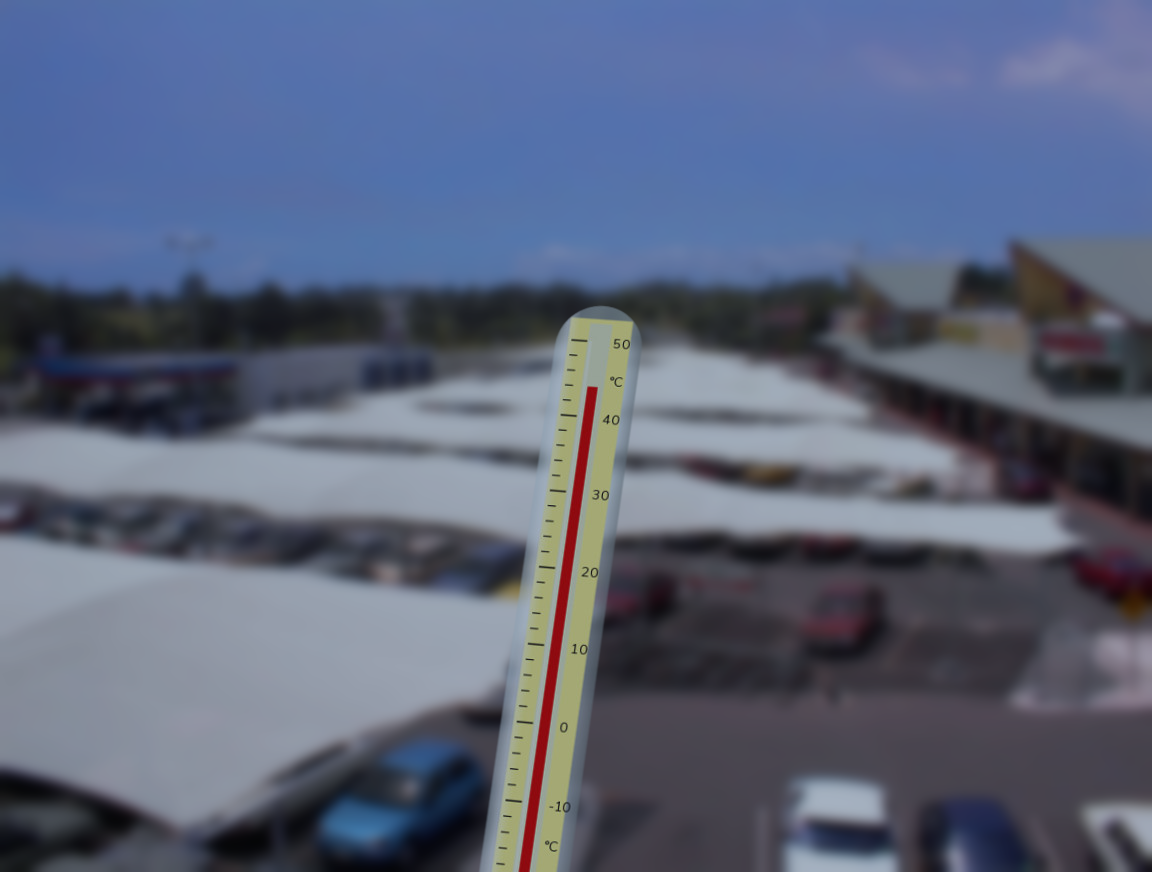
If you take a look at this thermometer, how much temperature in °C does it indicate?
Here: 44 °C
